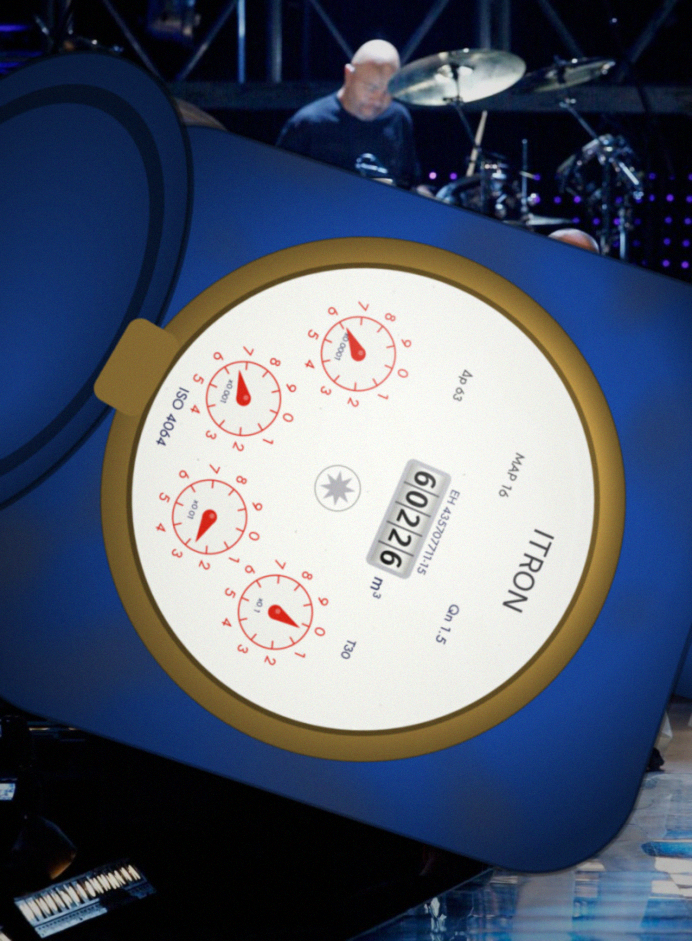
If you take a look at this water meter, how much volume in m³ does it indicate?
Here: 60226.0266 m³
